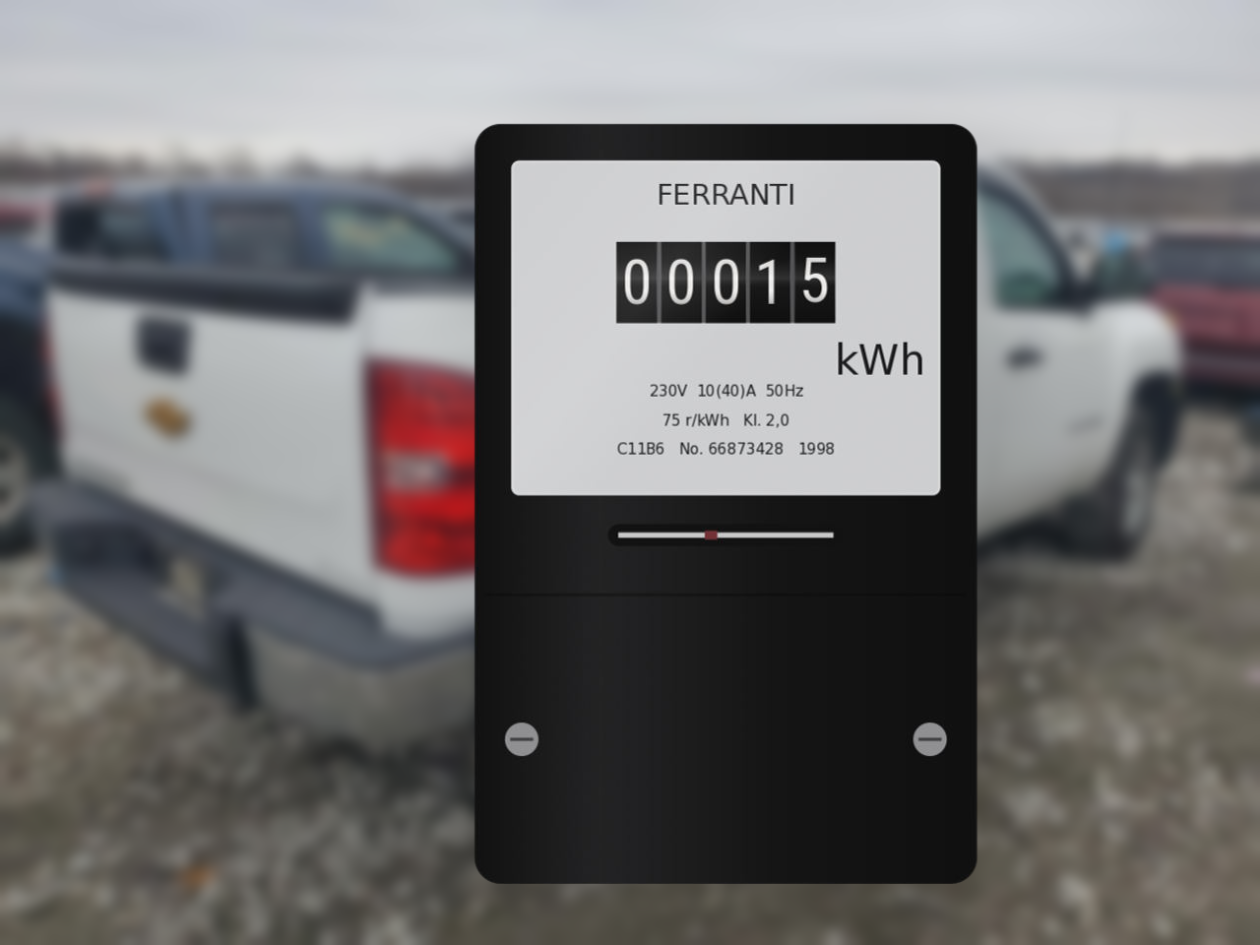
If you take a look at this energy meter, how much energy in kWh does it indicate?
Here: 15 kWh
